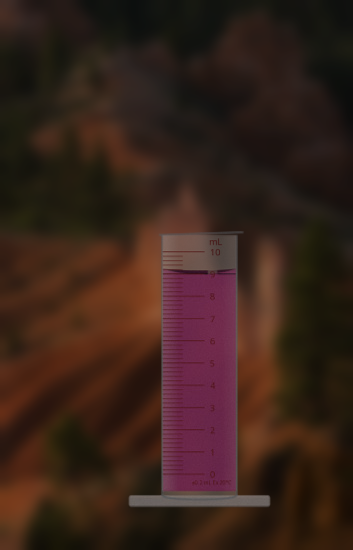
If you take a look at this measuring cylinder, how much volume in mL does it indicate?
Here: 9 mL
